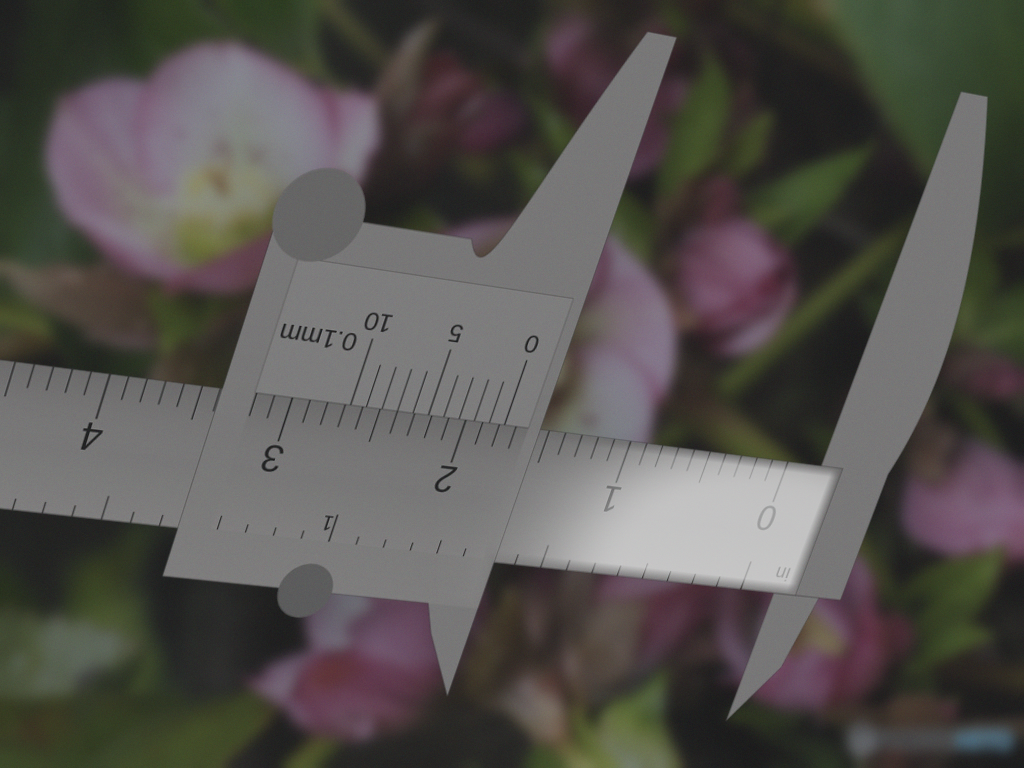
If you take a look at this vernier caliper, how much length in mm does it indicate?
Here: 17.7 mm
